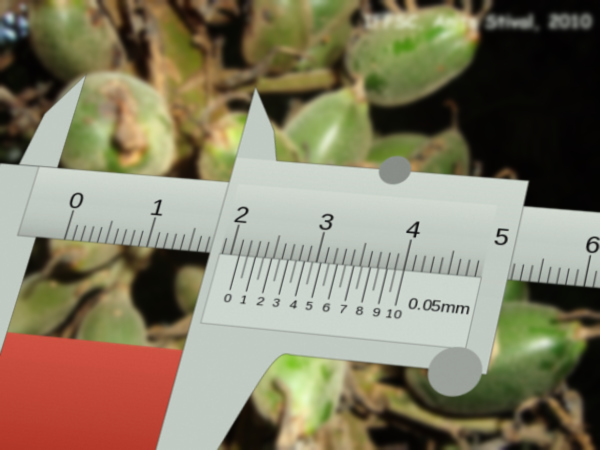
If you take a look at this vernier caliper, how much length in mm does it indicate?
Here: 21.0 mm
